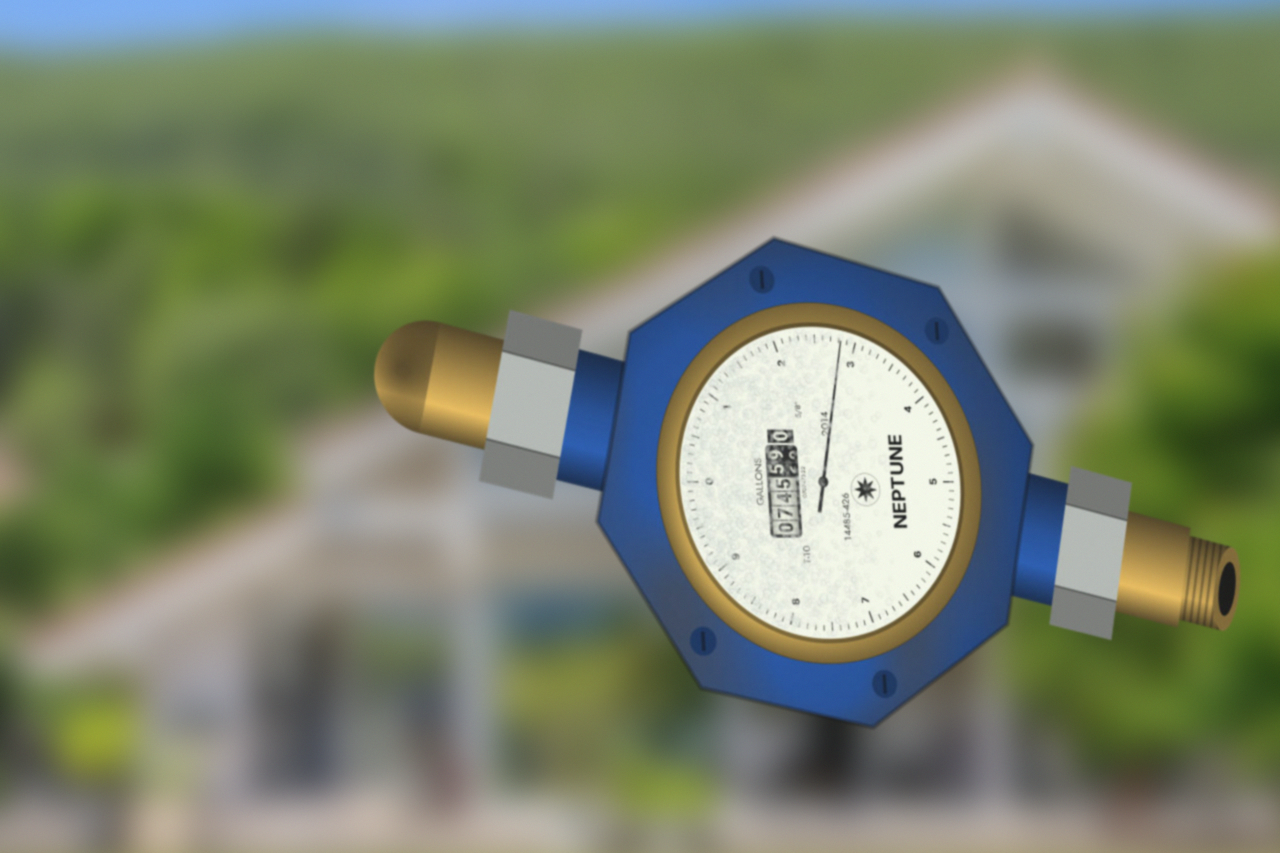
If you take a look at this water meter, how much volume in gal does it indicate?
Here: 745592.8 gal
